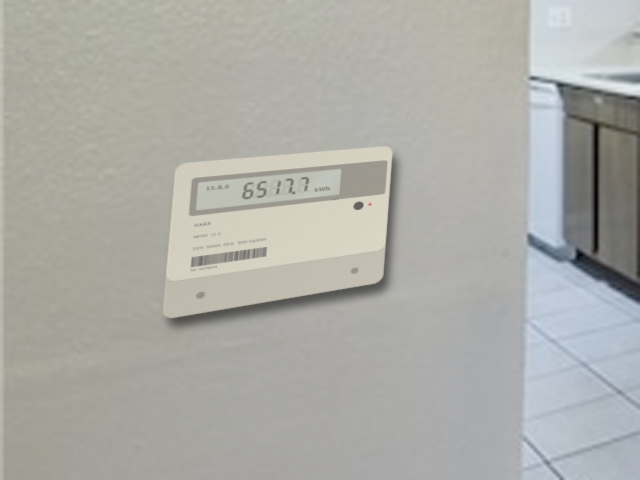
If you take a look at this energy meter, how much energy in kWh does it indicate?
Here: 6517.7 kWh
